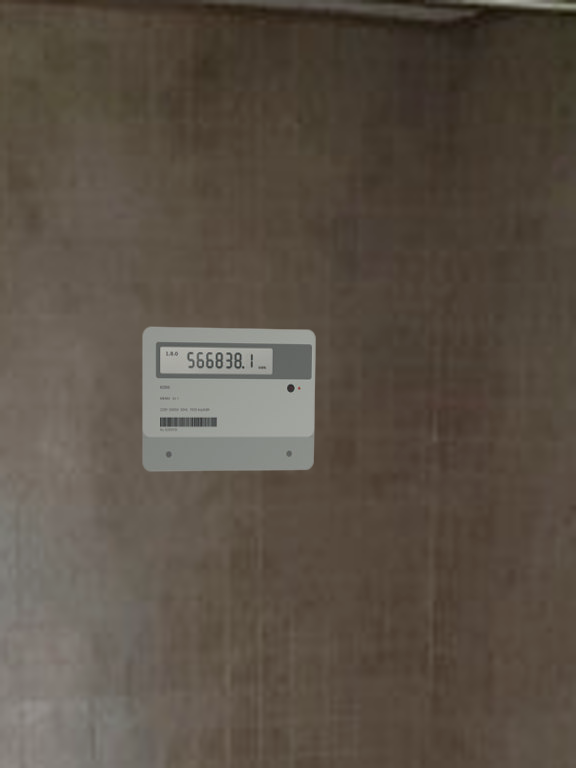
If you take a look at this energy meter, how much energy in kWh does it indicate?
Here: 566838.1 kWh
